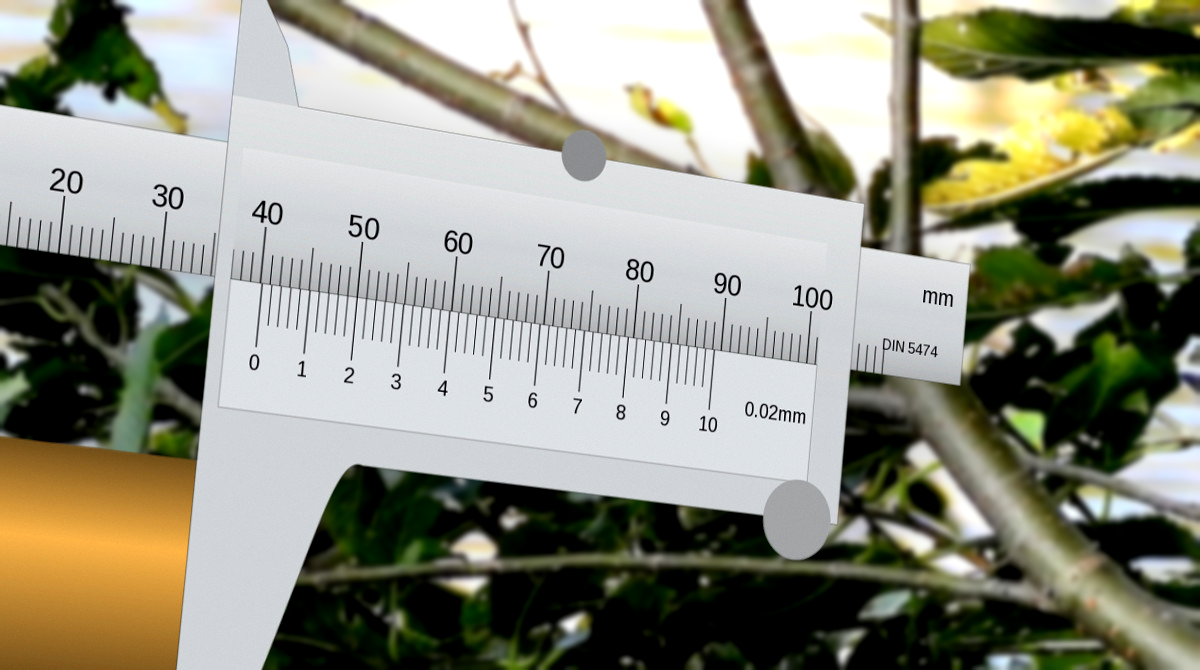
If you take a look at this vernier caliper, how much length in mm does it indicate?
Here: 40.2 mm
